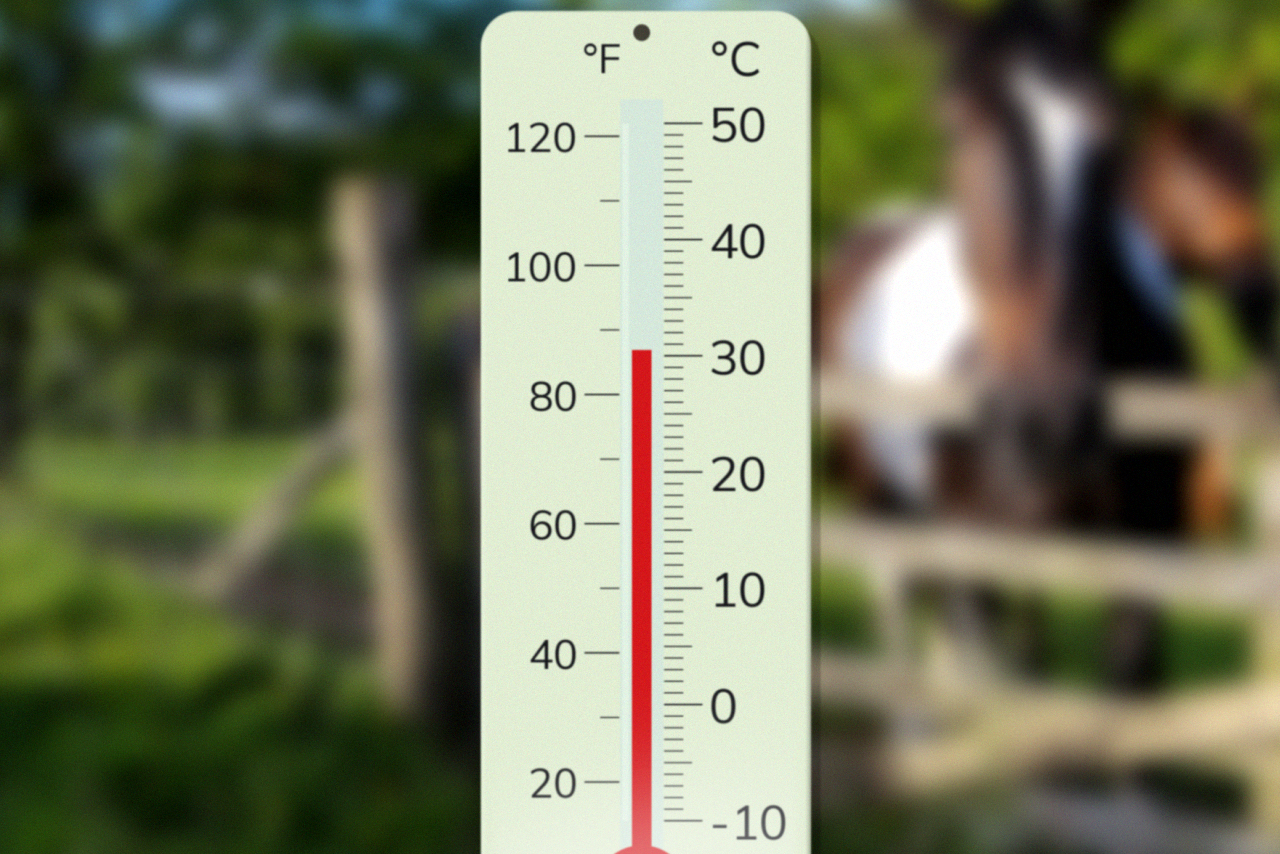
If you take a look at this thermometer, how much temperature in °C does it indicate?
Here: 30.5 °C
